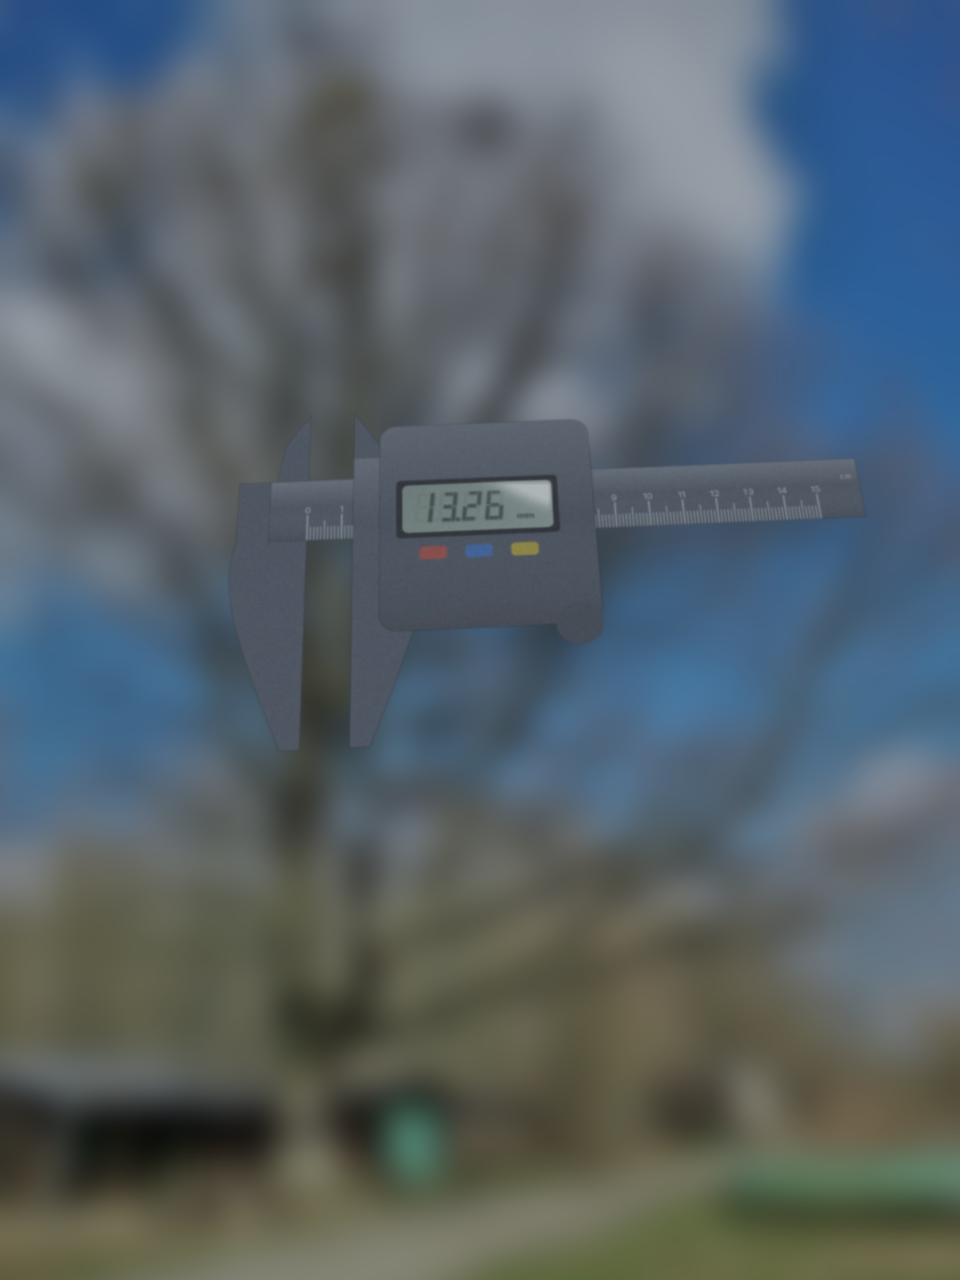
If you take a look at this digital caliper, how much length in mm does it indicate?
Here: 13.26 mm
